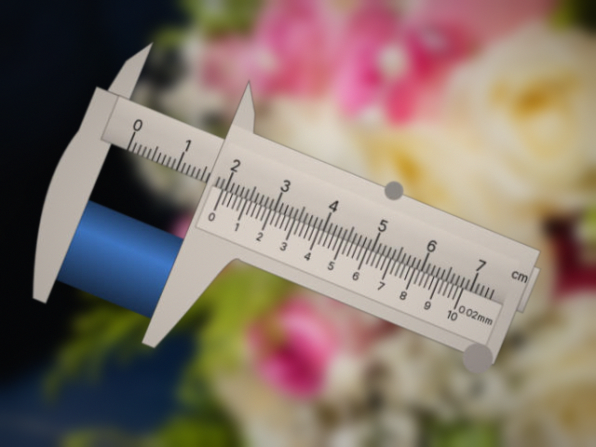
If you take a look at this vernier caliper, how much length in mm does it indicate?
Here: 19.5 mm
